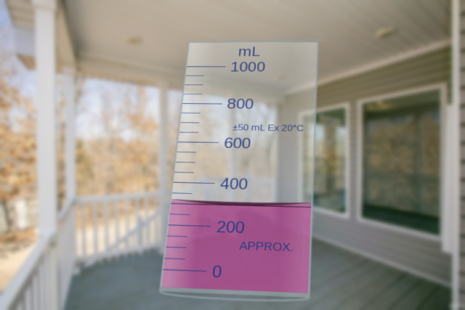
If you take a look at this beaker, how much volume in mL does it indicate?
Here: 300 mL
